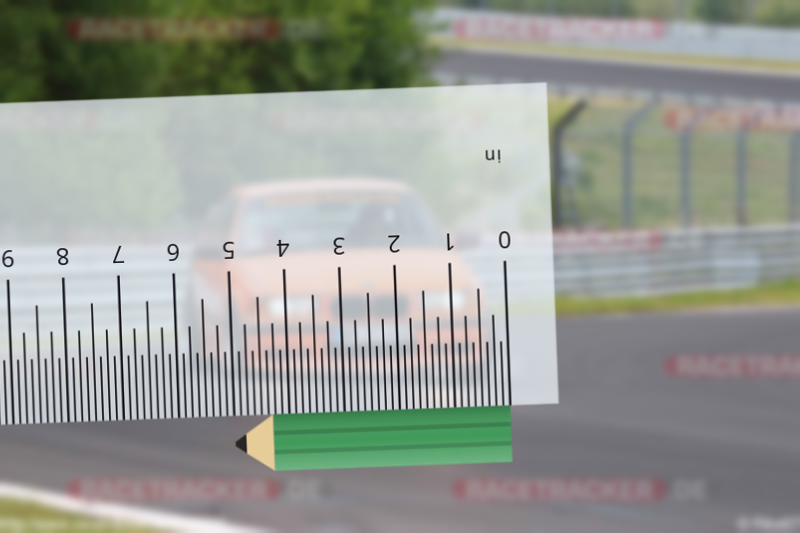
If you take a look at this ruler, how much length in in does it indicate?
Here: 5 in
